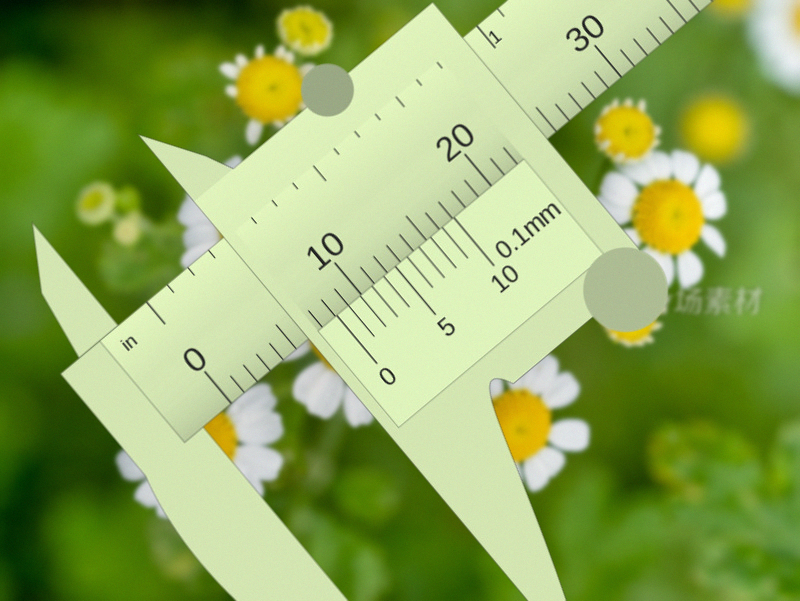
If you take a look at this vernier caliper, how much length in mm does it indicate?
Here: 8.1 mm
